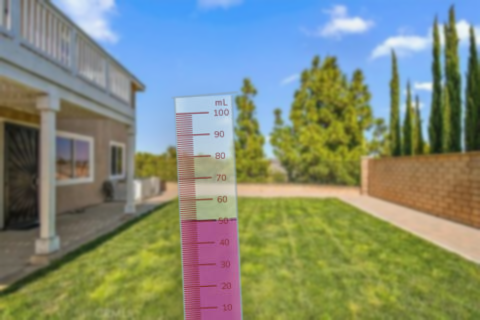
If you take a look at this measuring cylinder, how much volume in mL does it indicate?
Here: 50 mL
